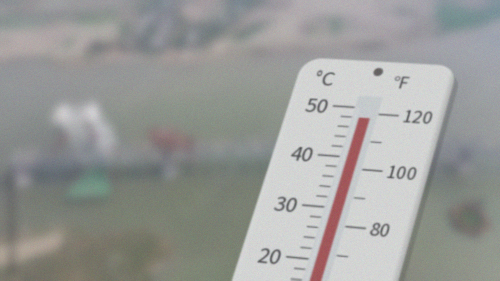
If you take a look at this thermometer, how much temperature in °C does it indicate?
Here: 48 °C
